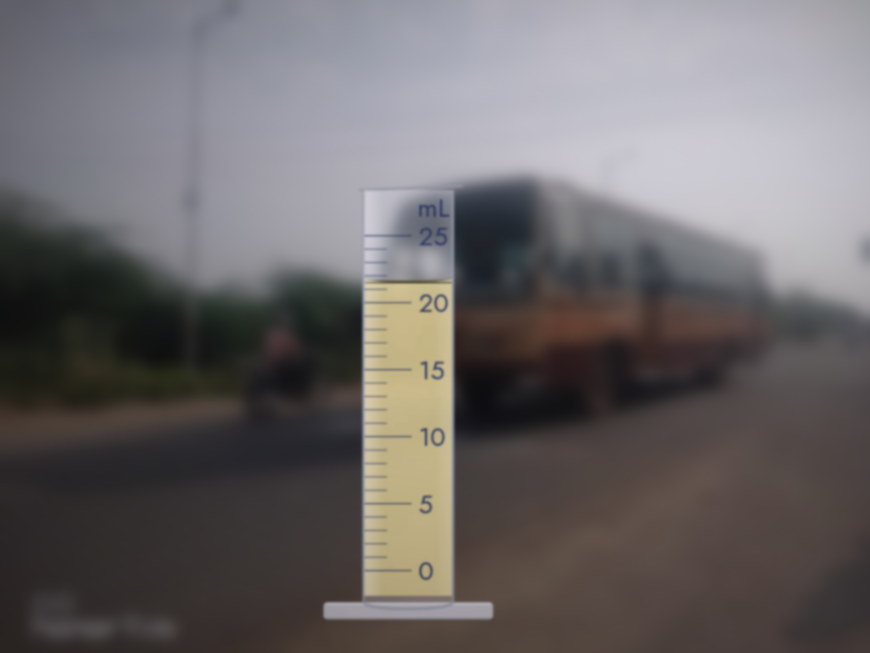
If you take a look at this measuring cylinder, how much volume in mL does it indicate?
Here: 21.5 mL
